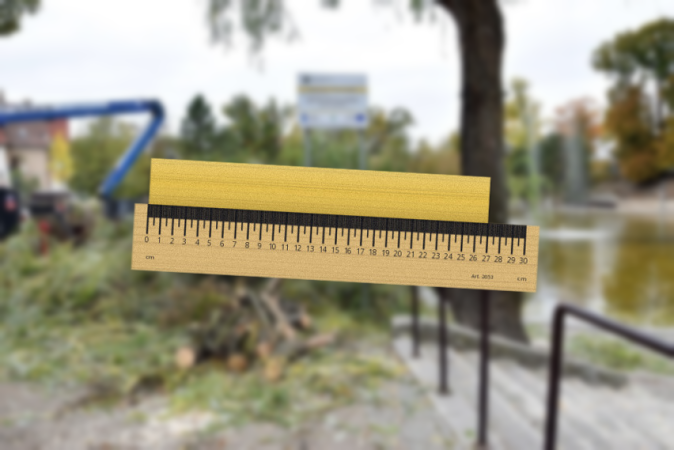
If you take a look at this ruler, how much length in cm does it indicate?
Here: 27 cm
